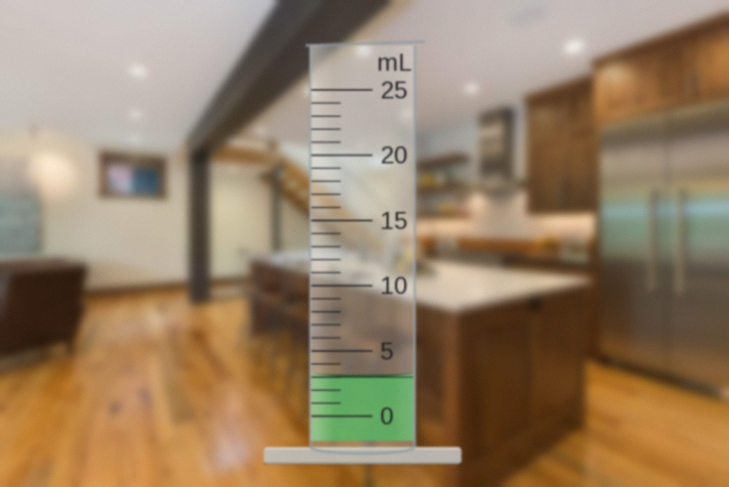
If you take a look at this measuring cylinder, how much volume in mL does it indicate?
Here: 3 mL
